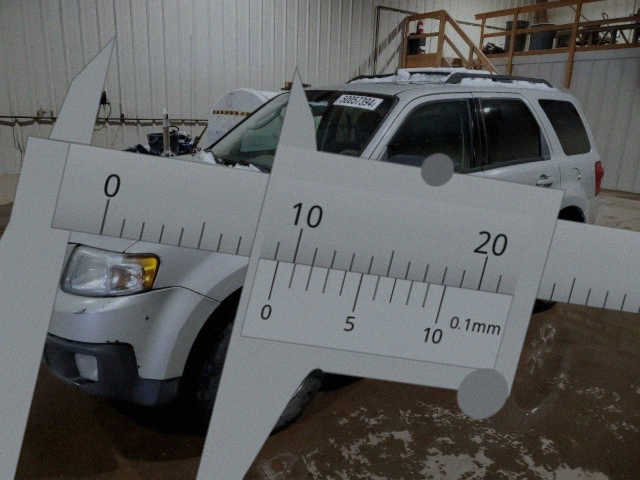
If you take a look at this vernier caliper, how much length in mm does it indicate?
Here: 9.2 mm
